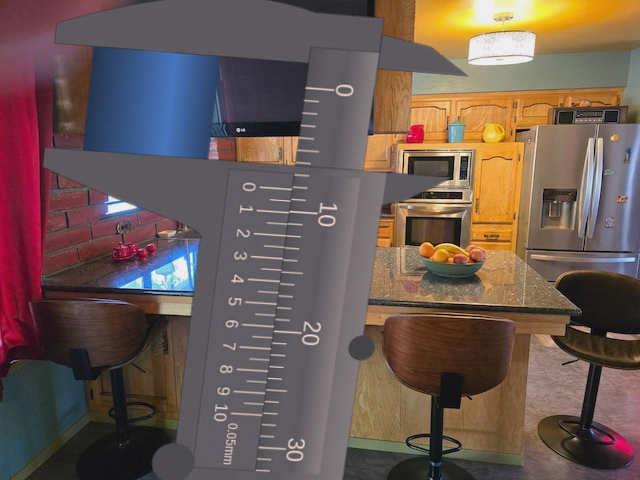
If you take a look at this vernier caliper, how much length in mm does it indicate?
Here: 8.2 mm
